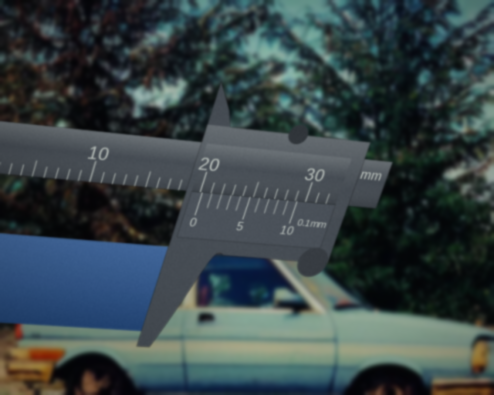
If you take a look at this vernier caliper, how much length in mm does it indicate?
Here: 20.2 mm
